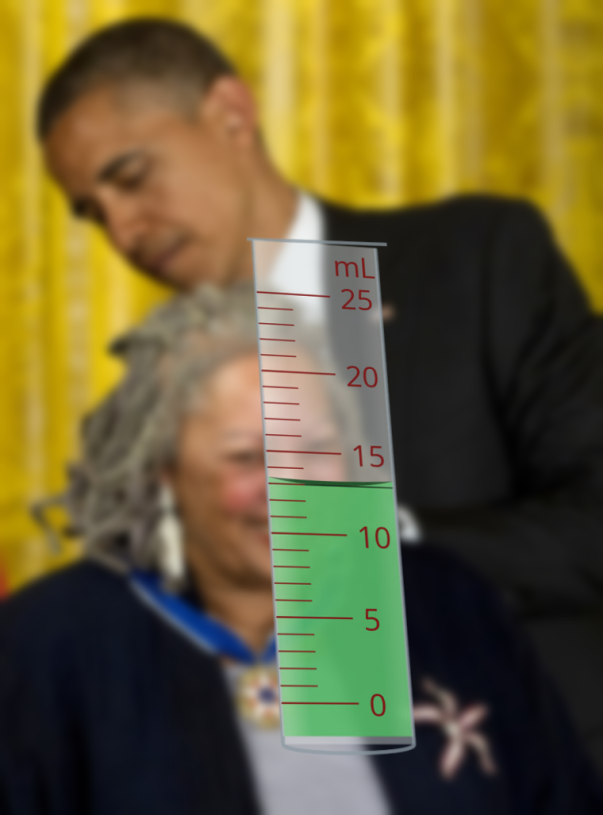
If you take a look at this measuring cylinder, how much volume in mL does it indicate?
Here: 13 mL
